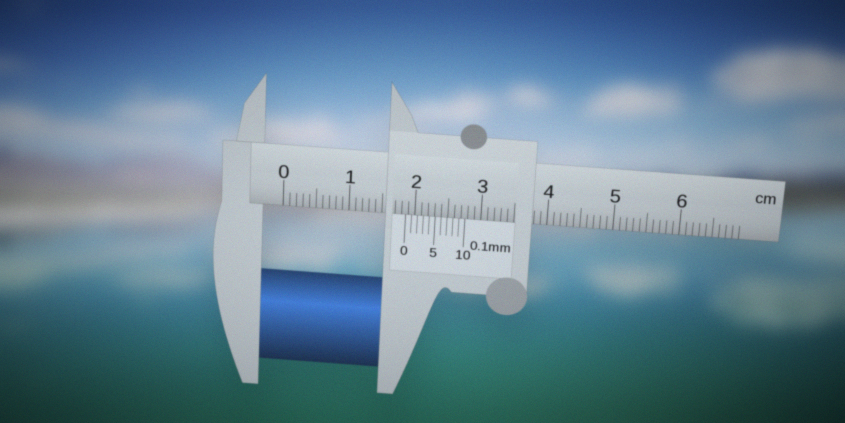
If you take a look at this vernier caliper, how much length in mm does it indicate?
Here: 18.6 mm
